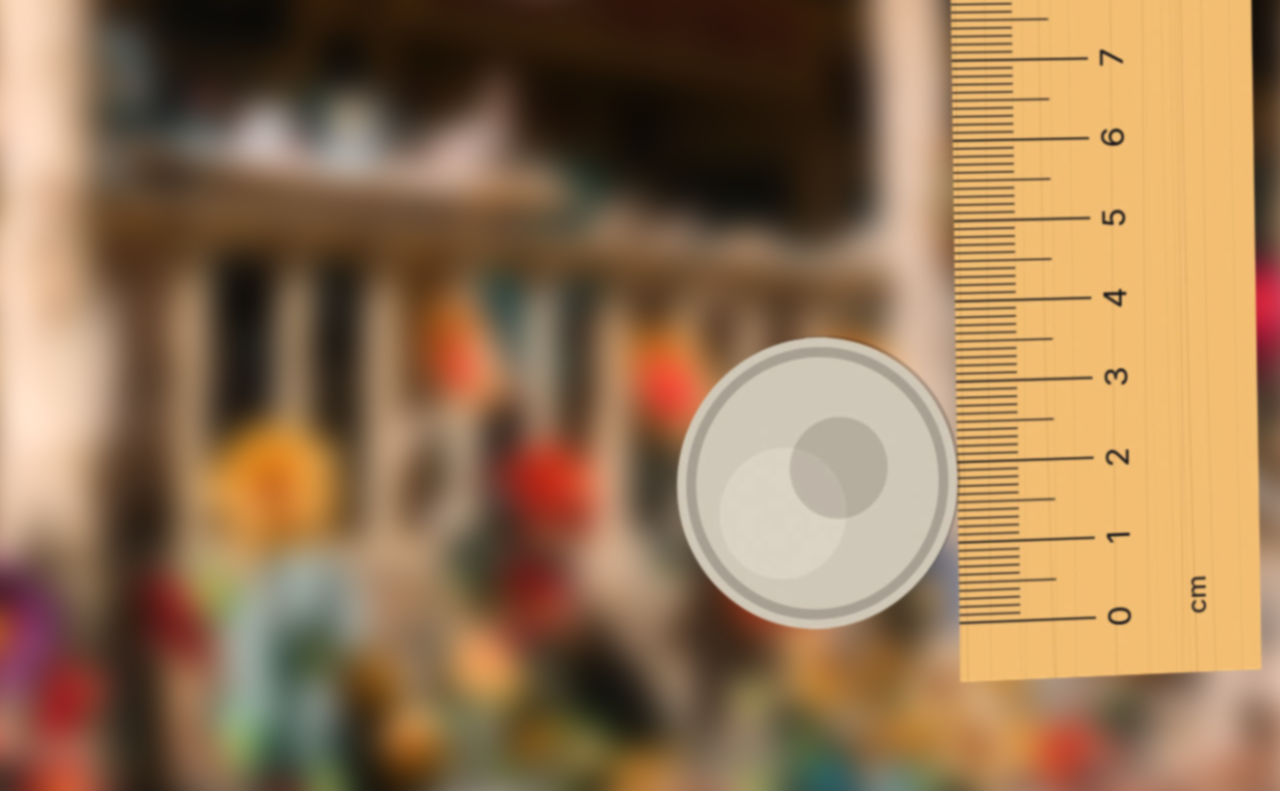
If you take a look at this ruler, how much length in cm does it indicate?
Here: 3.6 cm
